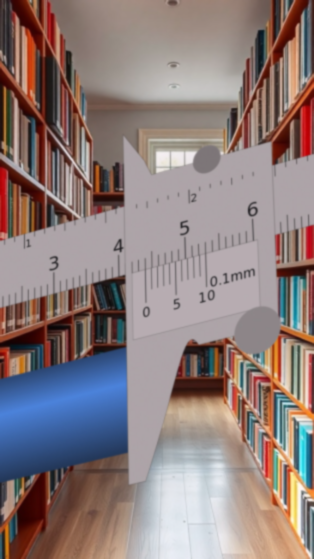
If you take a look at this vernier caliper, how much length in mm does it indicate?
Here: 44.0 mm
